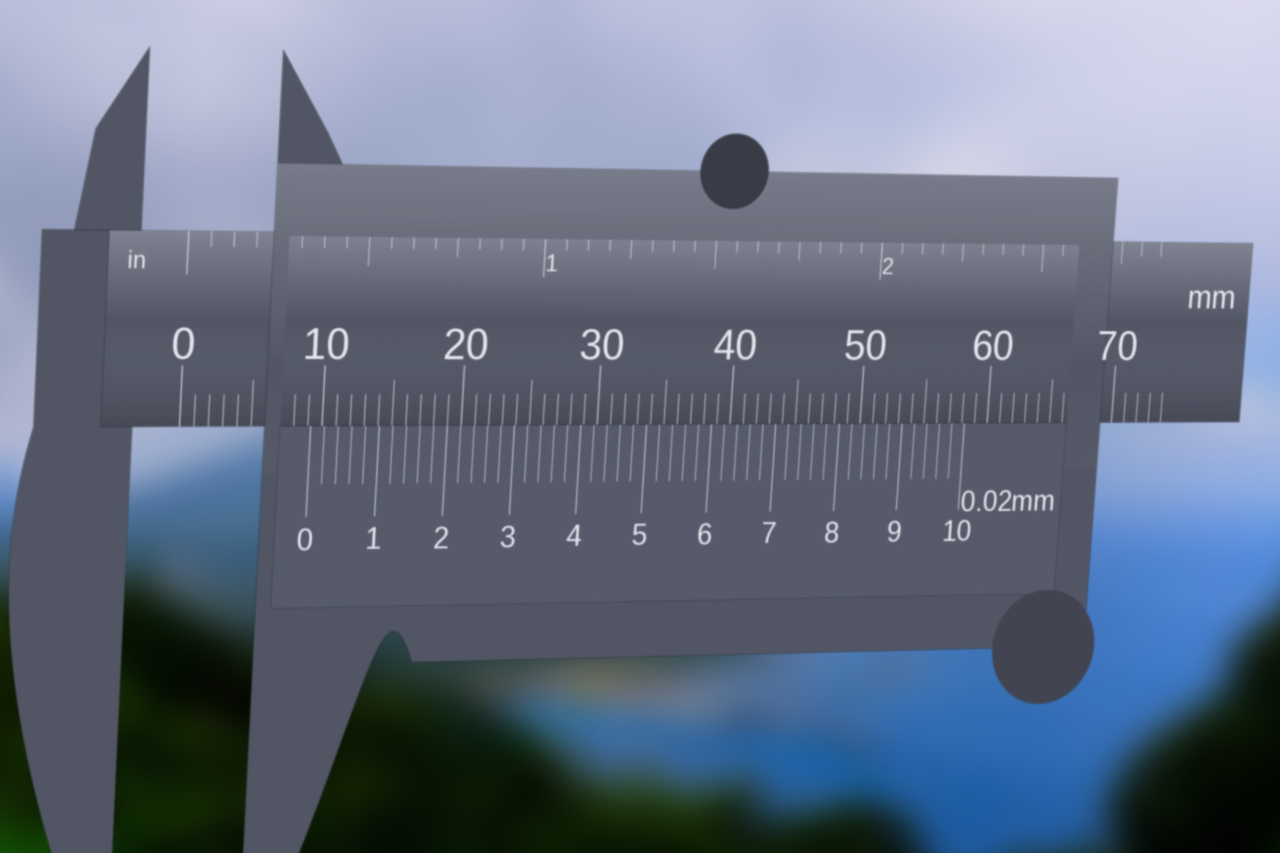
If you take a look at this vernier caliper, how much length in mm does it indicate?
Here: 9.2 mm
